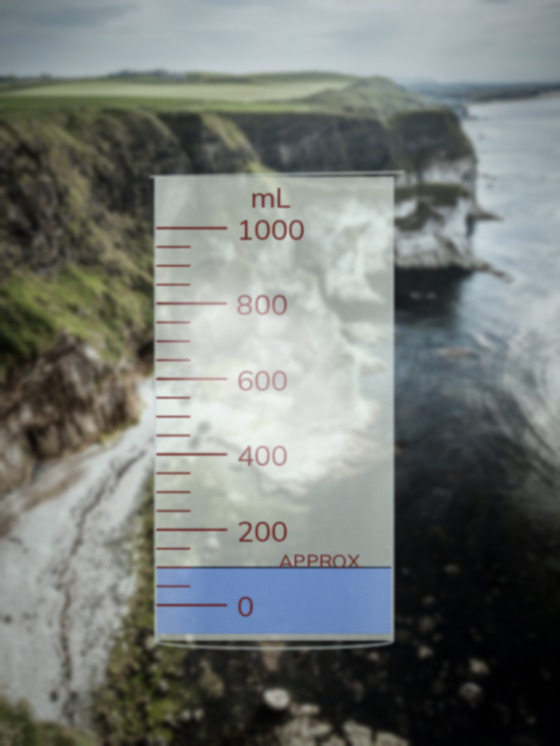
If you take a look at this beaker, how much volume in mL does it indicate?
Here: 100 mL
